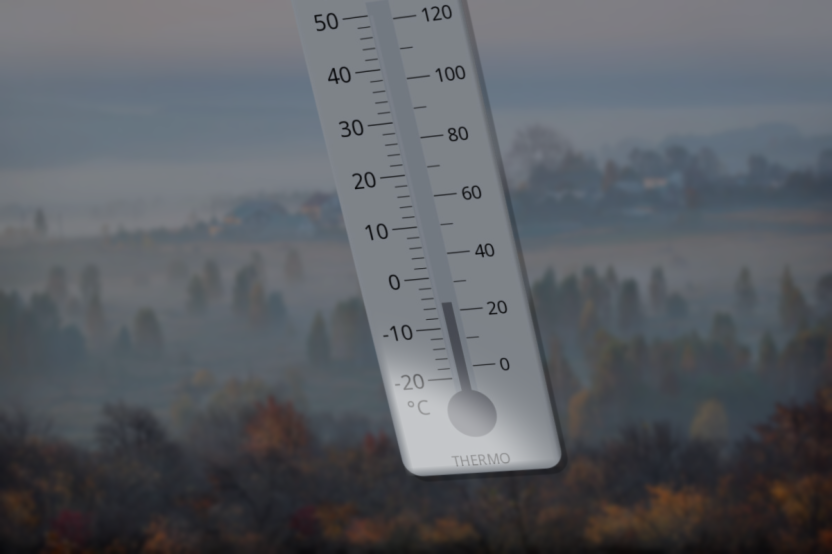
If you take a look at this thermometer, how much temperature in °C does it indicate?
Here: -5 °C
